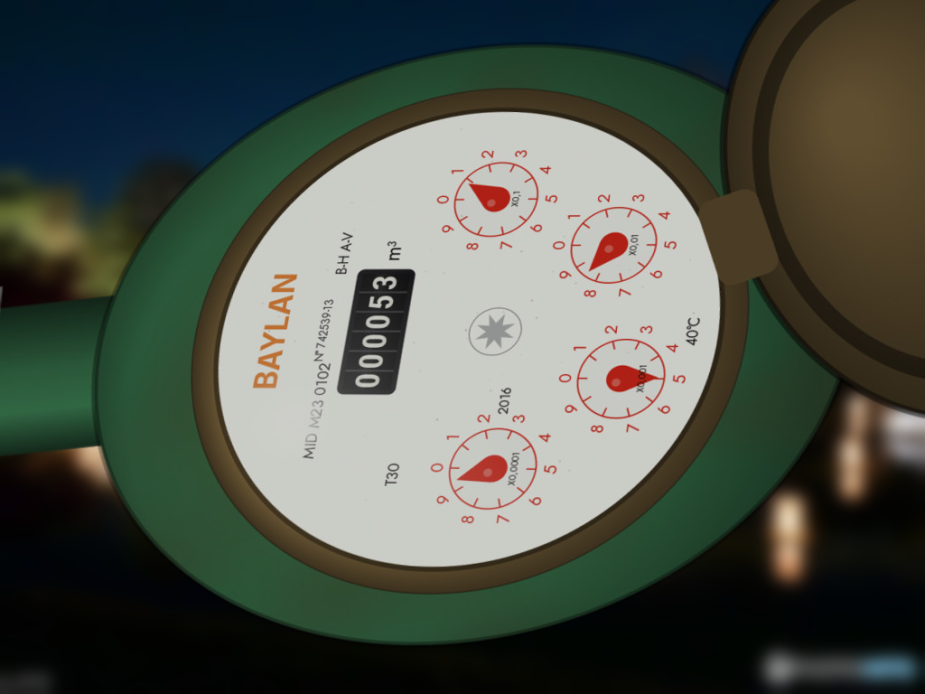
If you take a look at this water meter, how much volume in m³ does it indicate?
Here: 53.0849 m³
